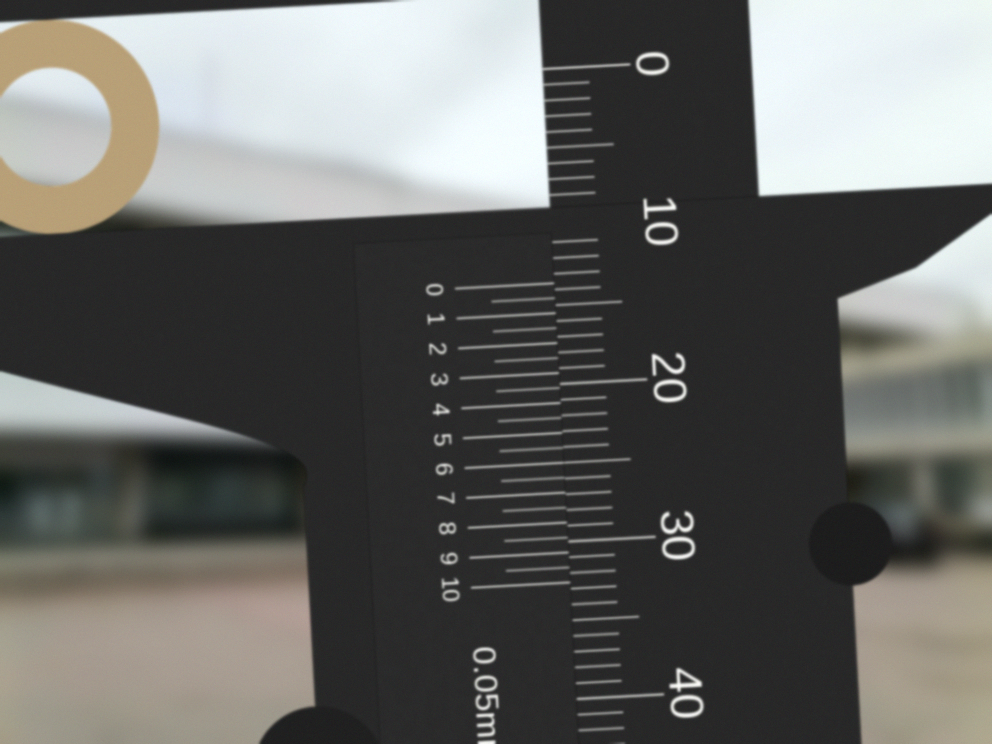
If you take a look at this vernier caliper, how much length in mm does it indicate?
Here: 13.6 mm
